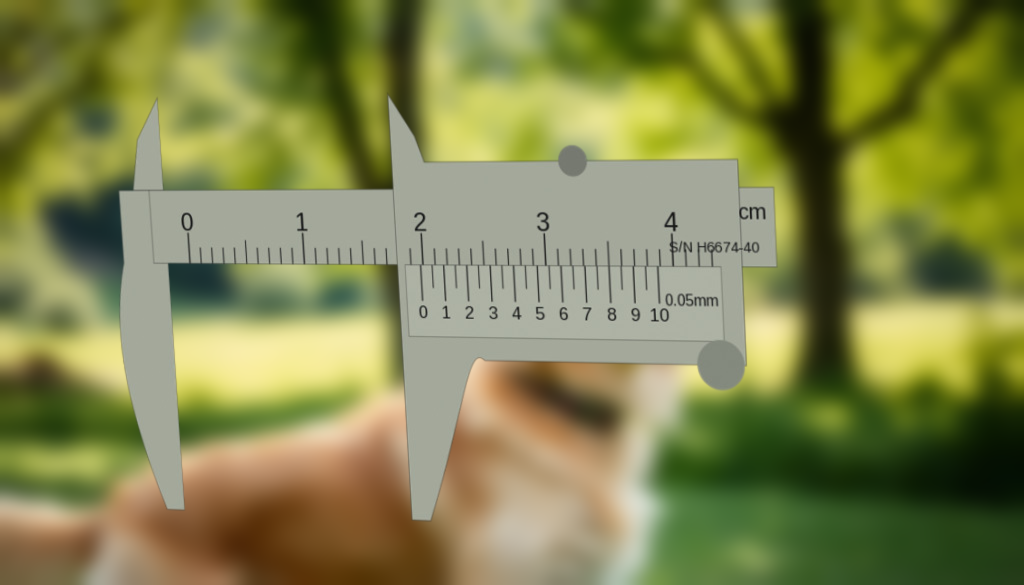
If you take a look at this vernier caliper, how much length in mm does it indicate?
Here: 19.8 mm
